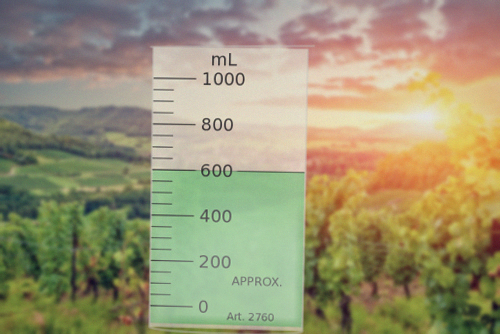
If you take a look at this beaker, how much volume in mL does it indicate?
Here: 600 mL
